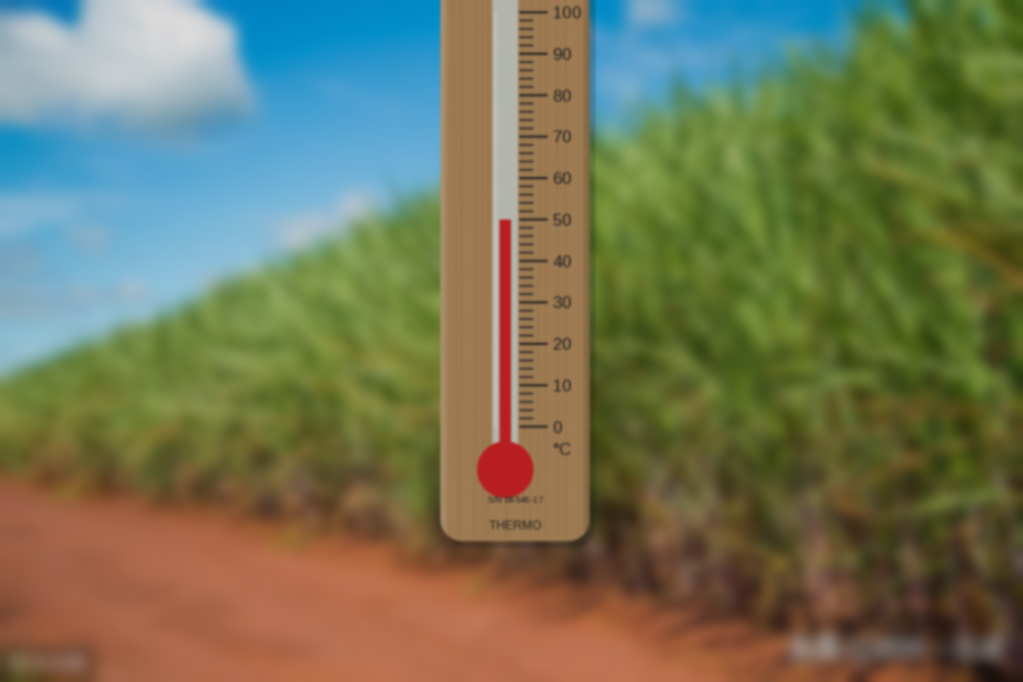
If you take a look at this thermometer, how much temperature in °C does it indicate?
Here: 50 °C
